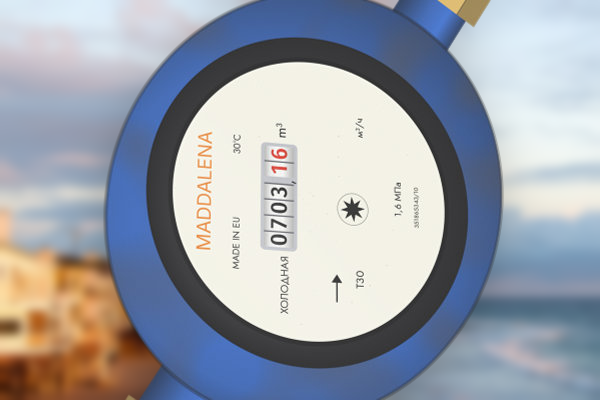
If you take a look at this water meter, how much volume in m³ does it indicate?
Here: 703.16 m³
